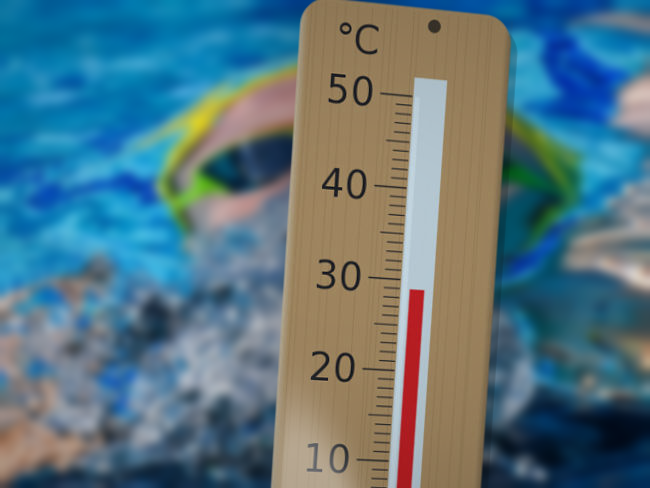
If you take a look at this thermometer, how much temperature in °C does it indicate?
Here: 29 °C
